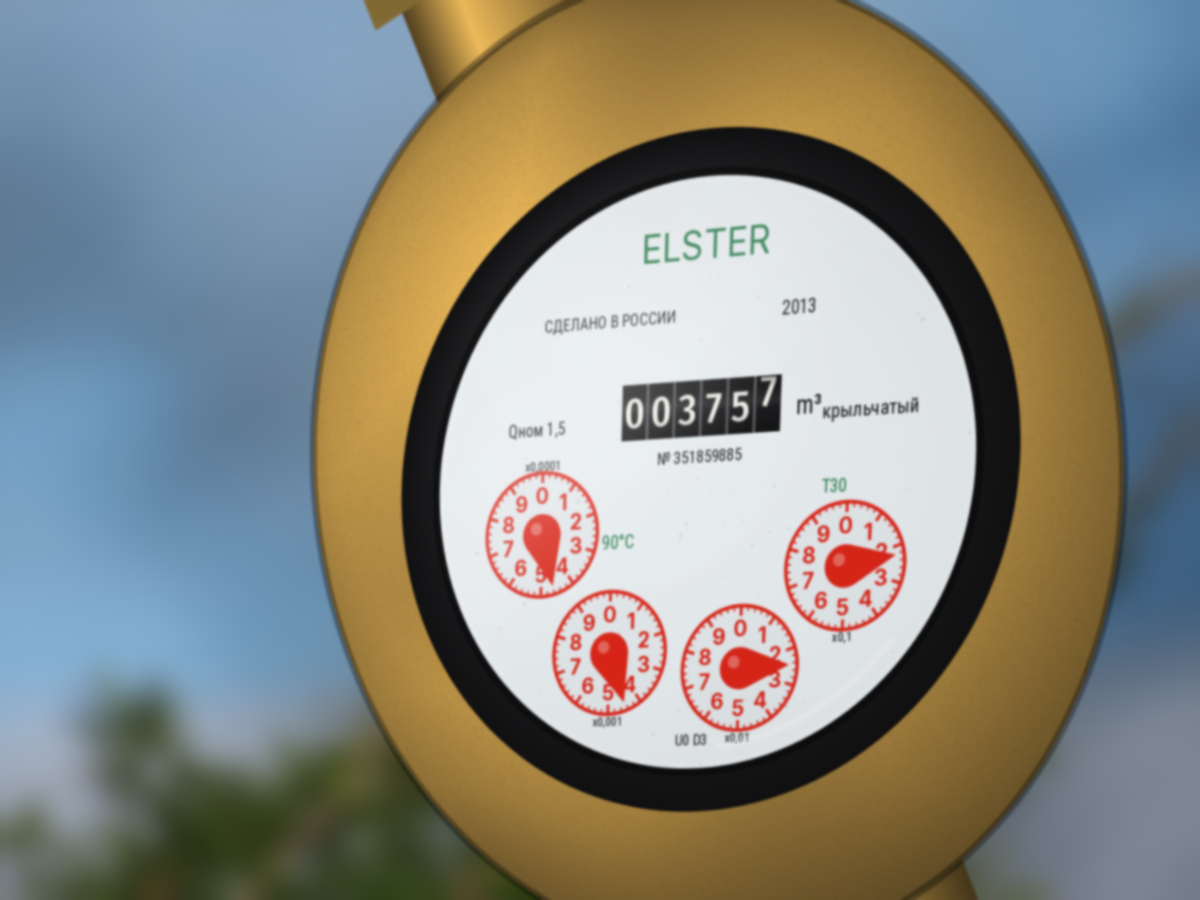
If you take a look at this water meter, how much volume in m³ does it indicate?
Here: 3757.2244 m³
